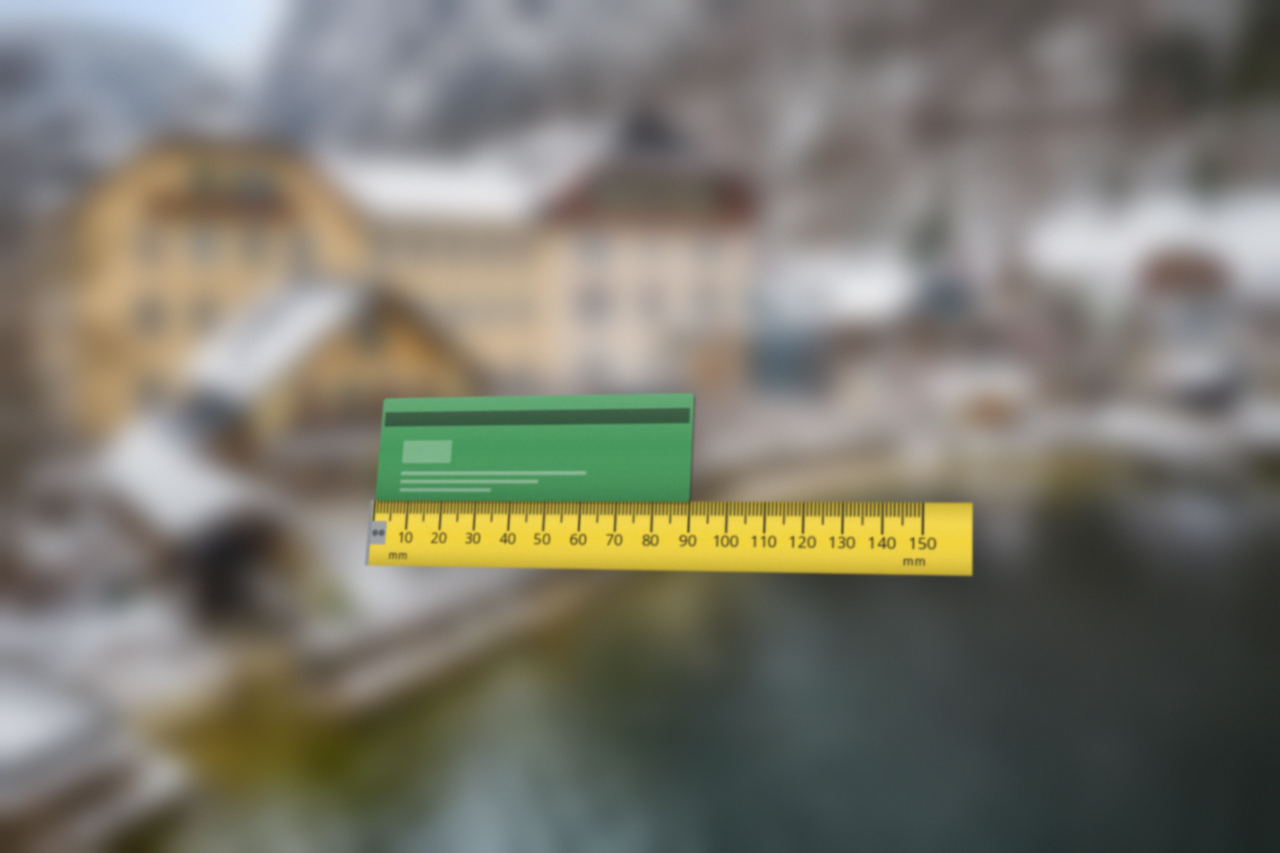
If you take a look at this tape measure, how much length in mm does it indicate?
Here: 90 mm
